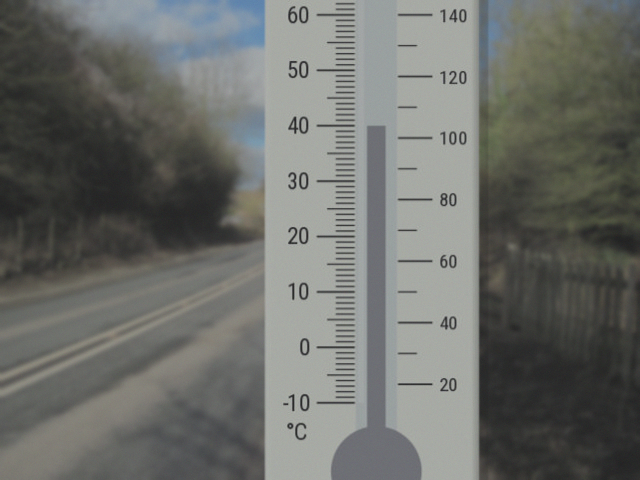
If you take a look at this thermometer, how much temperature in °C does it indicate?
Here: 40 °C
